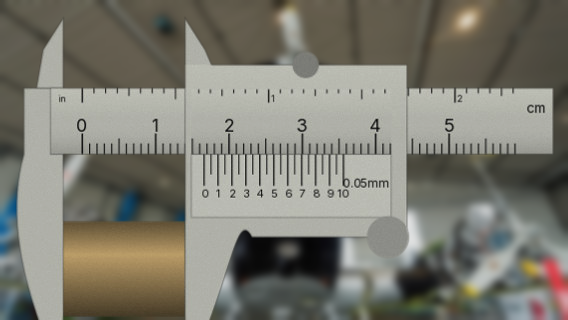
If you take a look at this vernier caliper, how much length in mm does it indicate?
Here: 16.6 mm
